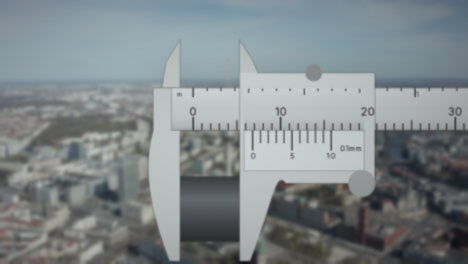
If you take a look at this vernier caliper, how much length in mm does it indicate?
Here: 6.8 mm
